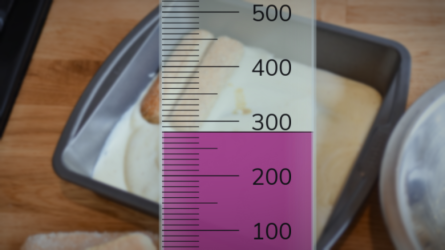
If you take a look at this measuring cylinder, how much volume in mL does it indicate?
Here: 280 mL
